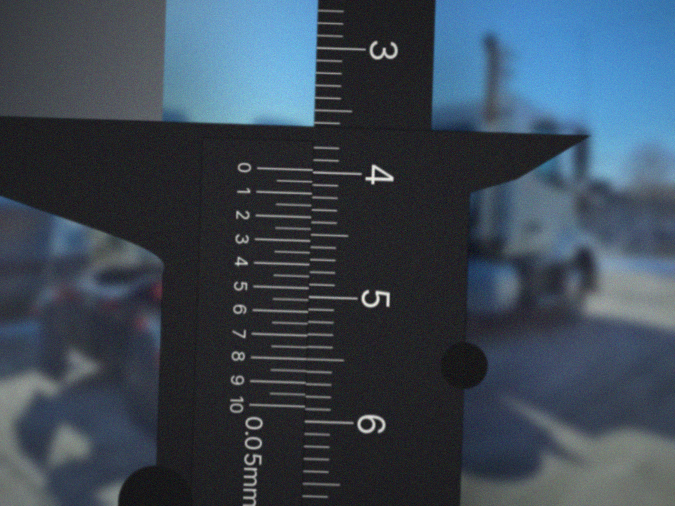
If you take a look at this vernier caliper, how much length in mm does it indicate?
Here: 39.8 mm
